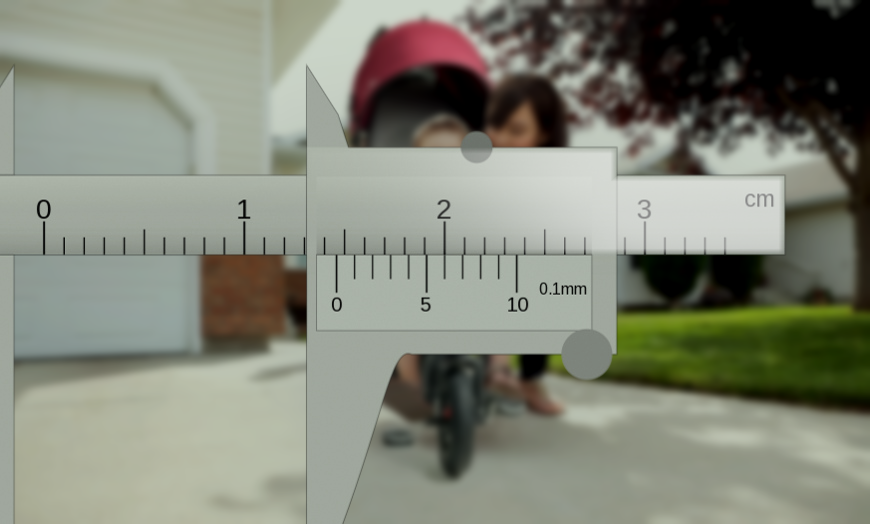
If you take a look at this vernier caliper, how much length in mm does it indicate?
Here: 14.6 mm
